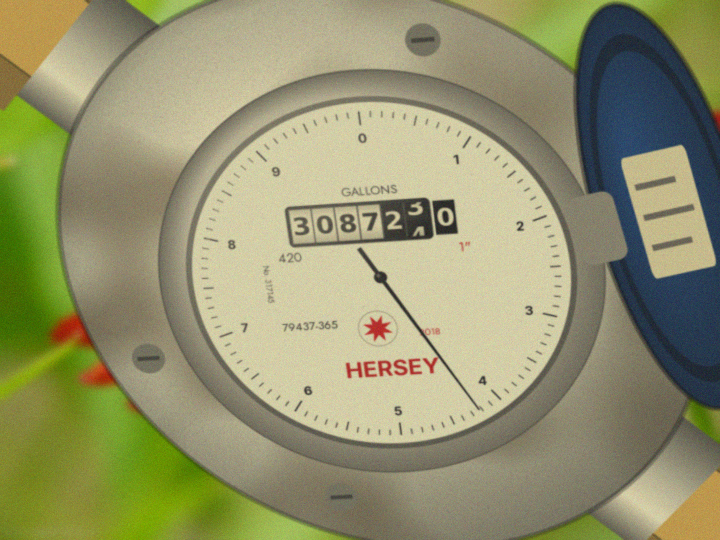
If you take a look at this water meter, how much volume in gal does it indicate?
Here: 3087234.2 gal
